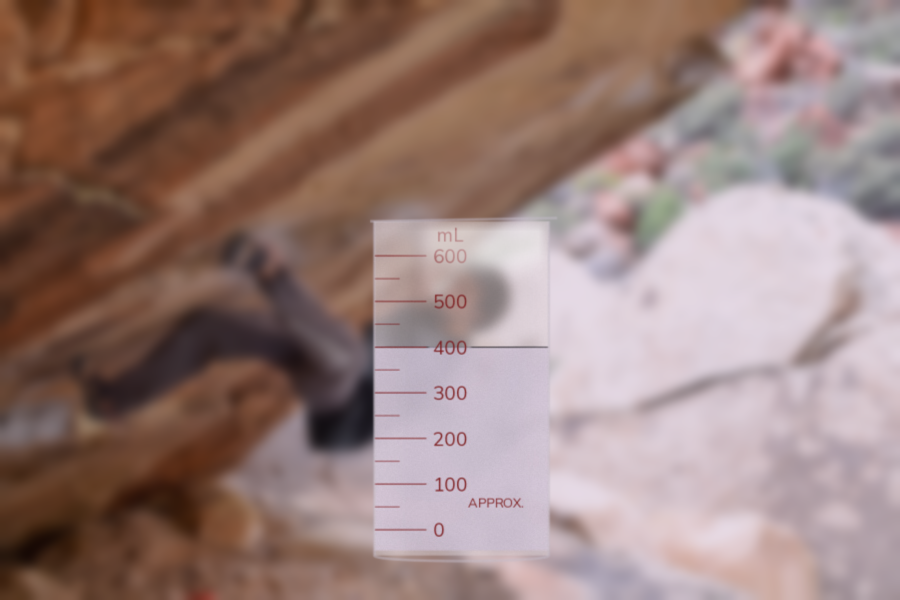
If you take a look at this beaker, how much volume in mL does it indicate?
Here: 400 mL
